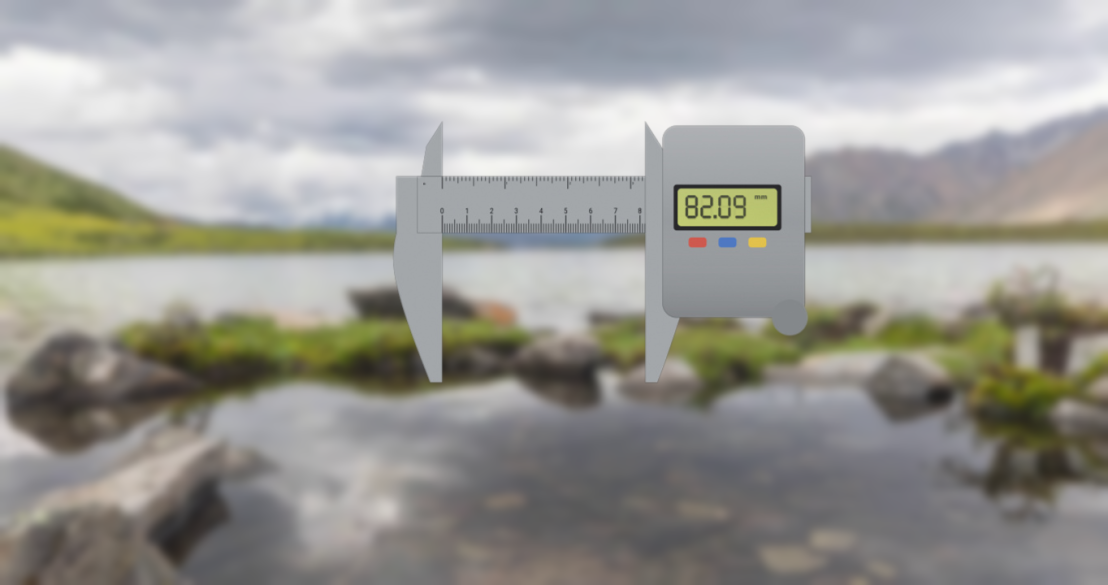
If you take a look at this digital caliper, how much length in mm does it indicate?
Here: 82.09 mm
